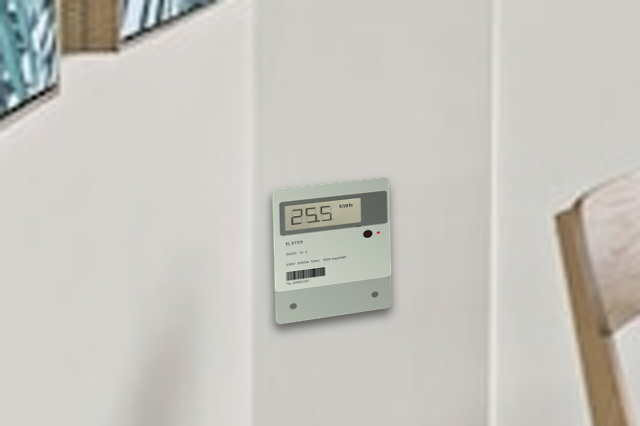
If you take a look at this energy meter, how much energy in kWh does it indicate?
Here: 25.5 kWh
